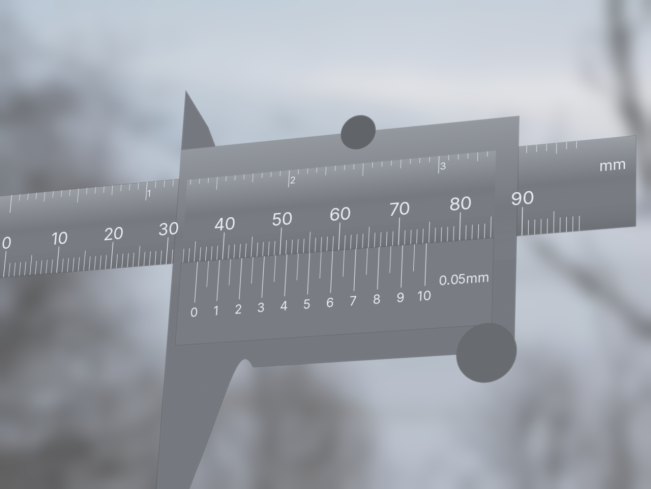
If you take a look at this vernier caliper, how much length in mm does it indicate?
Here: 35.6 mm
